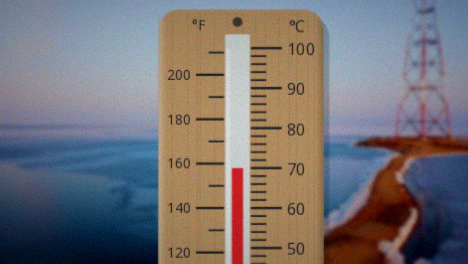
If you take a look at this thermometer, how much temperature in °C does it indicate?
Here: 70 °C
